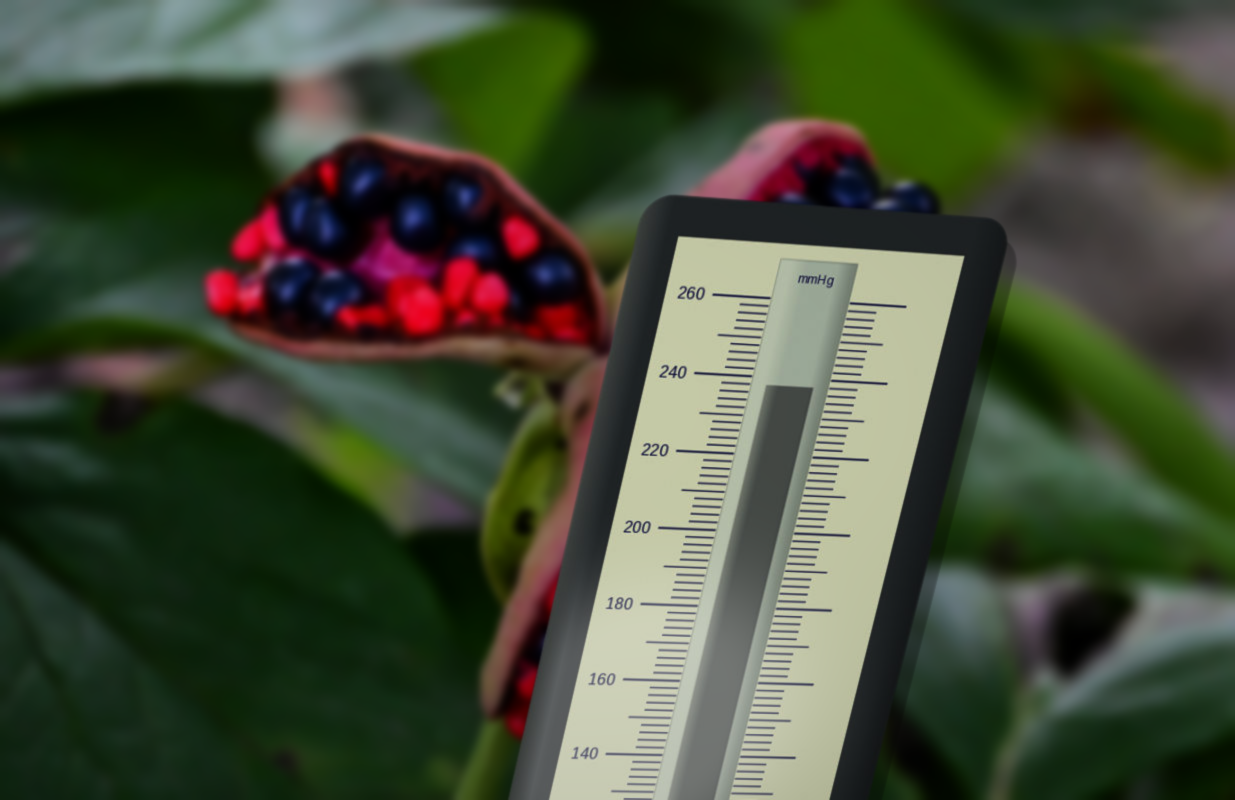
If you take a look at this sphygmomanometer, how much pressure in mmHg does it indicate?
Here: 238 mmHg
